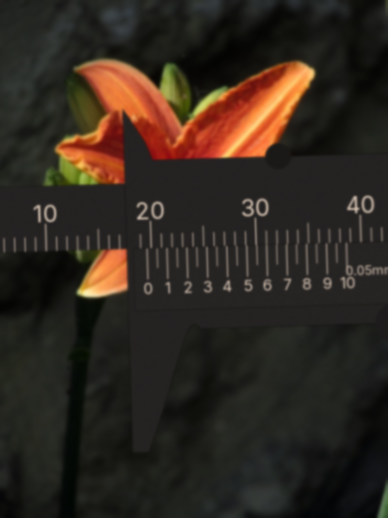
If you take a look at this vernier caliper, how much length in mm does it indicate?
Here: 19.6 mm
